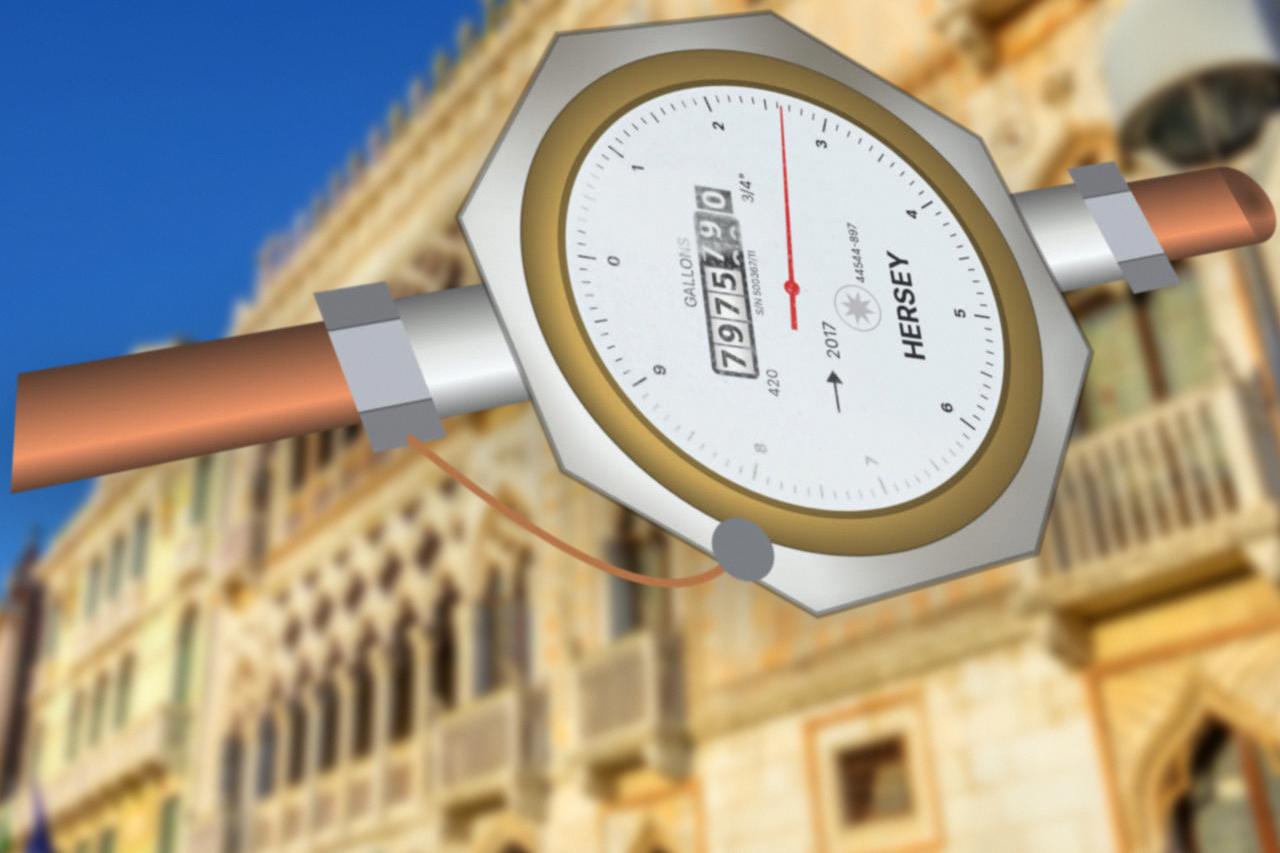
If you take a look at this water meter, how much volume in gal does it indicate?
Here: 7975792.6 gal
